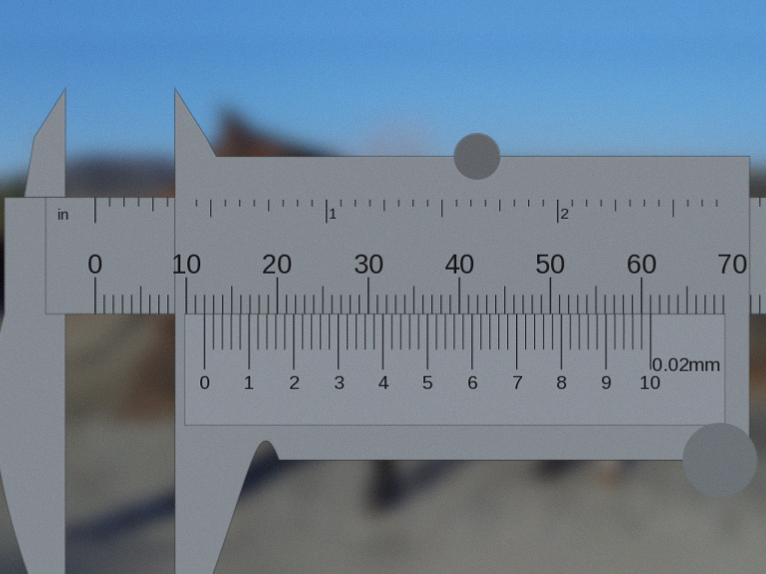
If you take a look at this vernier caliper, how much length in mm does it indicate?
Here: 12.0 mm
